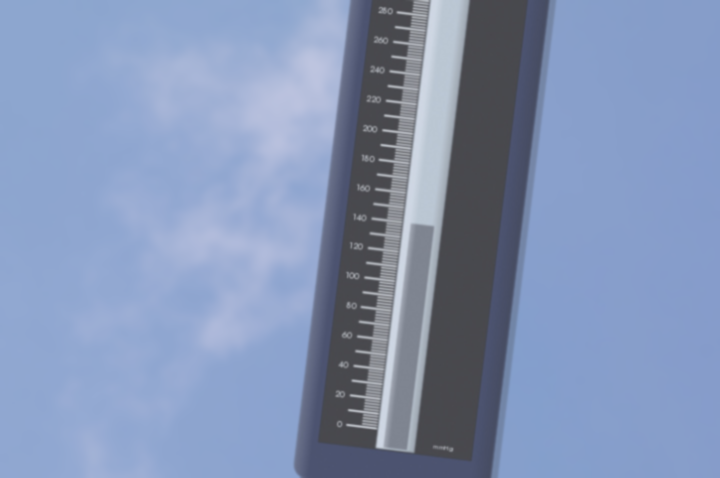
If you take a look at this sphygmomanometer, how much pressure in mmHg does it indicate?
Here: 140 mmHg
